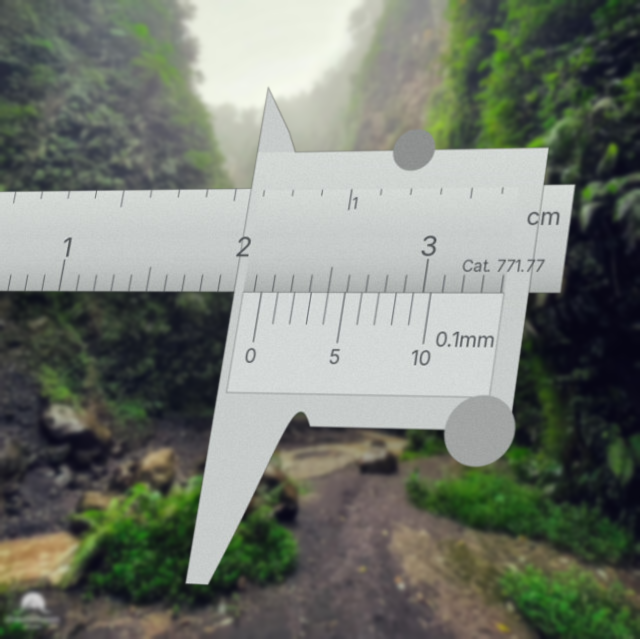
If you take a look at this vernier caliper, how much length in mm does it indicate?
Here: 21.4 mm
